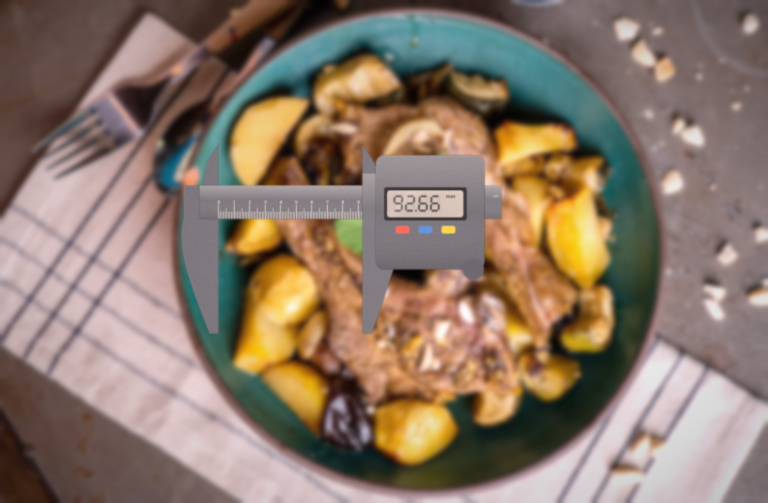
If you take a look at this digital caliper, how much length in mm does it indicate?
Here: 92.66 mm
